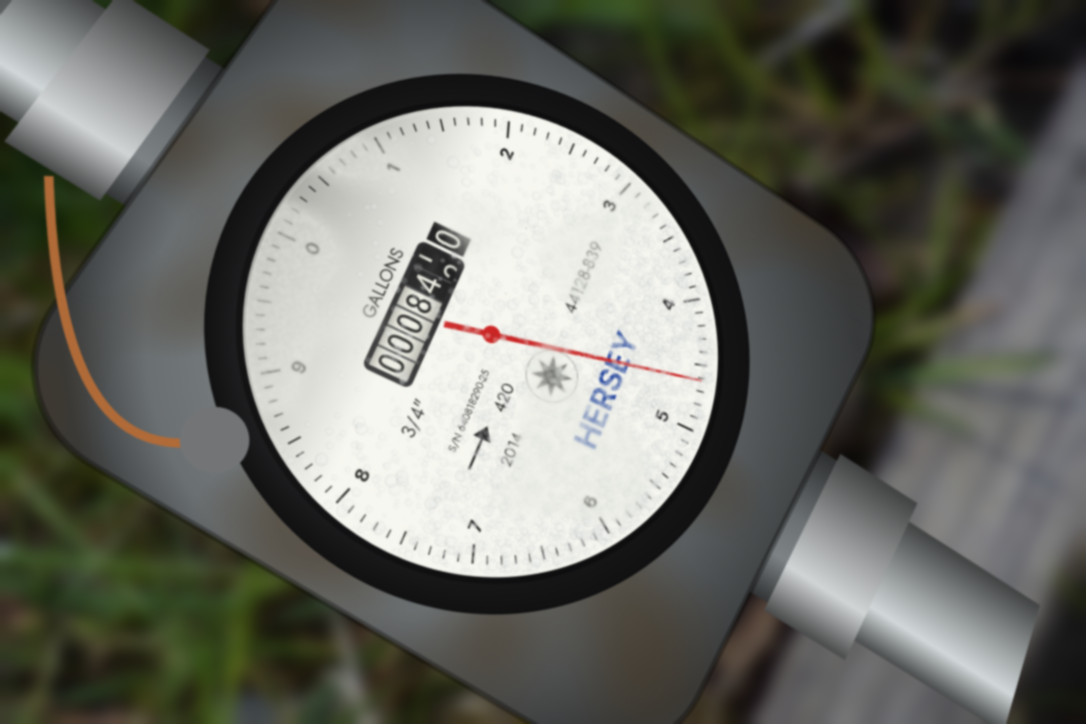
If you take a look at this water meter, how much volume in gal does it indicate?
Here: 8414.6 gal
